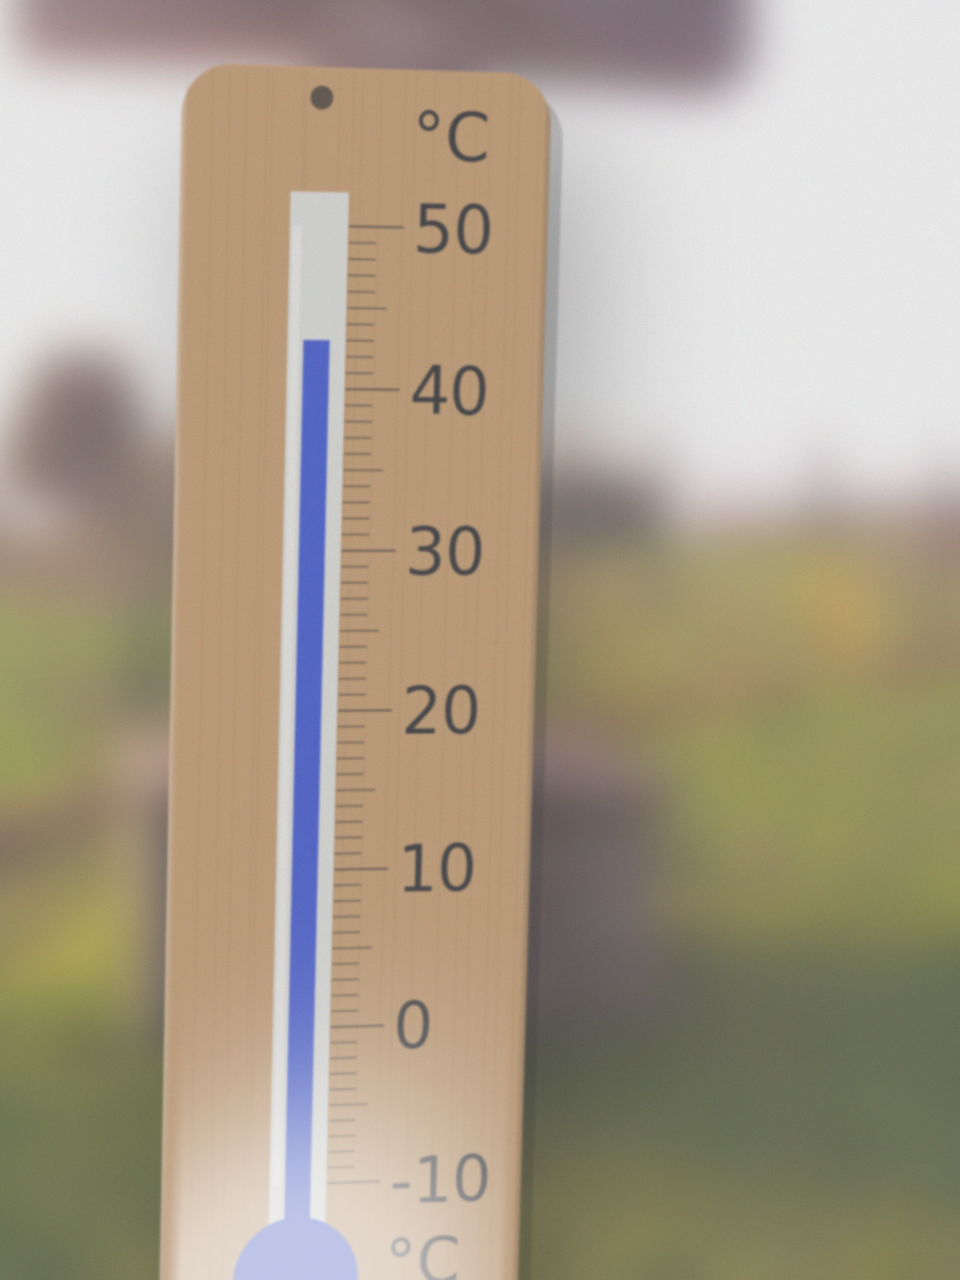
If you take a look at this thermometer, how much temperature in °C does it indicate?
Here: 43 °C
